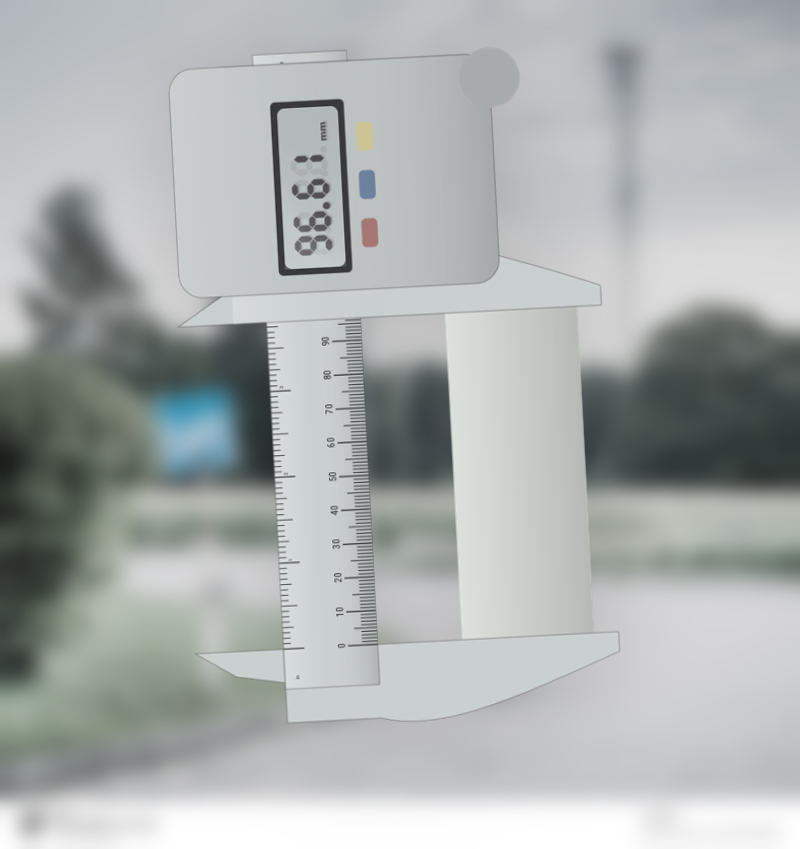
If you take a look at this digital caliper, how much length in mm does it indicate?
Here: 96.61 mm
